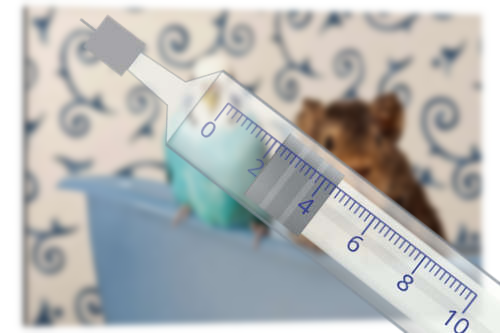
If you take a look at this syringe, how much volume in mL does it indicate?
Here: 2.2 mL
